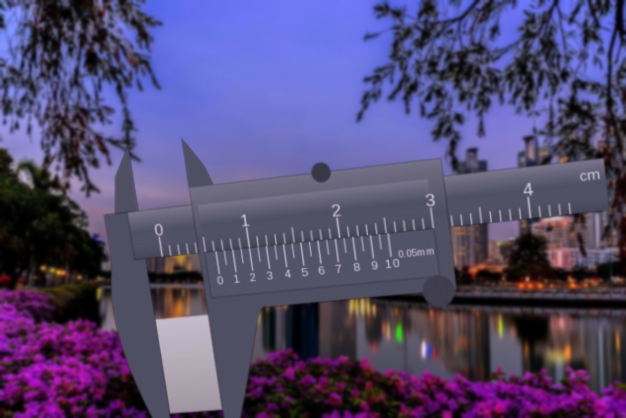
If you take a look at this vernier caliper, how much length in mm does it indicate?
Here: 6.2 mm
